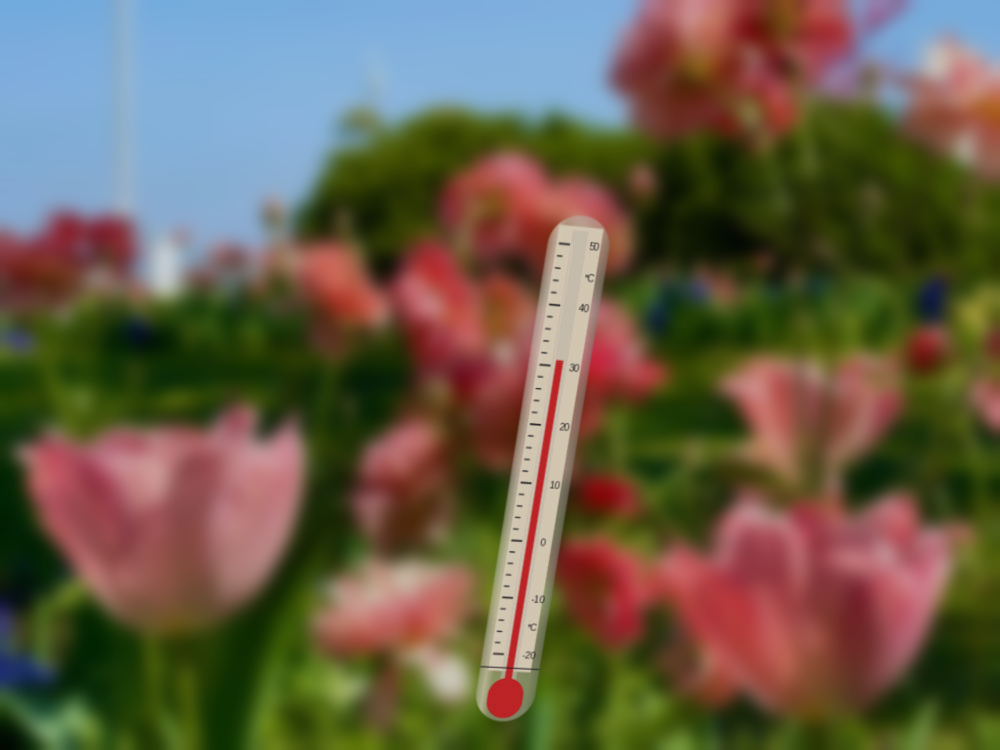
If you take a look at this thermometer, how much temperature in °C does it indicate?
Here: 31 °C
